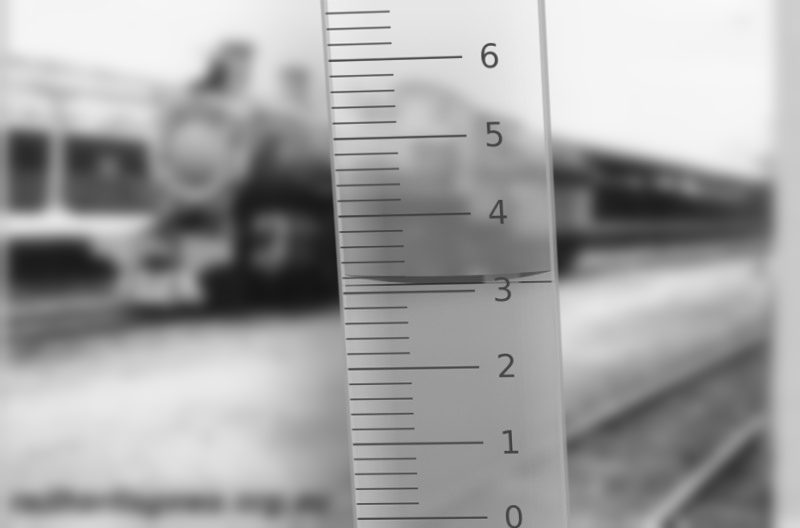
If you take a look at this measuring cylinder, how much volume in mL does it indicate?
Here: 3.1 mL
